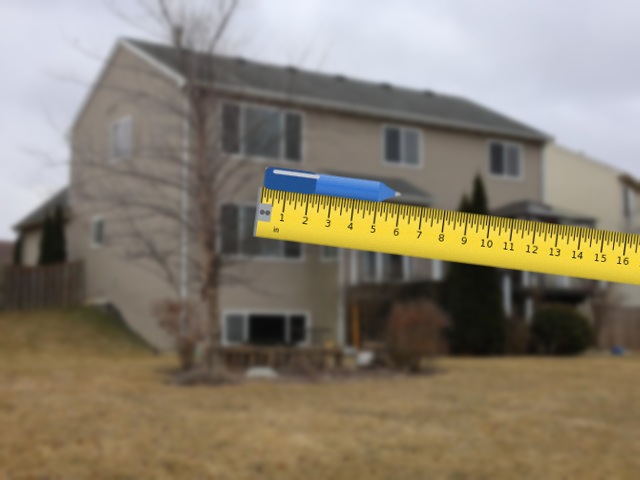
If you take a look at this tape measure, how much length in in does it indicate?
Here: 6 in
